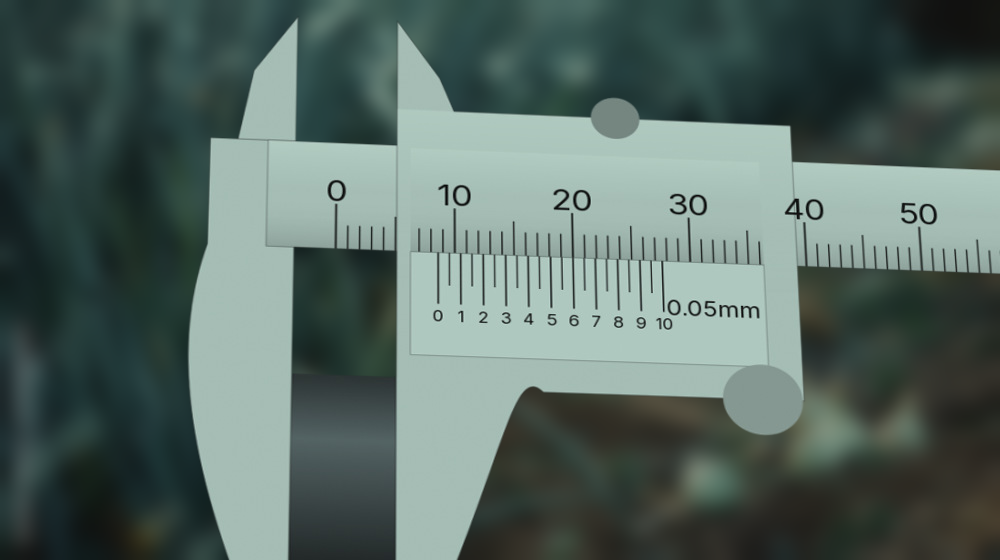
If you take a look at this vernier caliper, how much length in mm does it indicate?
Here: 8.6 mm
